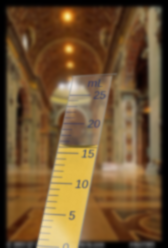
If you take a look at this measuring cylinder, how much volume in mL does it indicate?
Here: 16 mL
